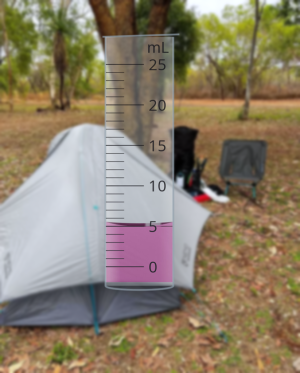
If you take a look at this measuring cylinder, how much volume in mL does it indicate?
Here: 5 mL
